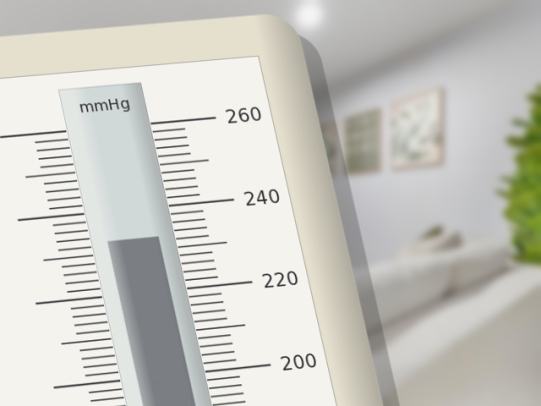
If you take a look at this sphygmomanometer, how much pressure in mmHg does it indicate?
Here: 233 mmHg
